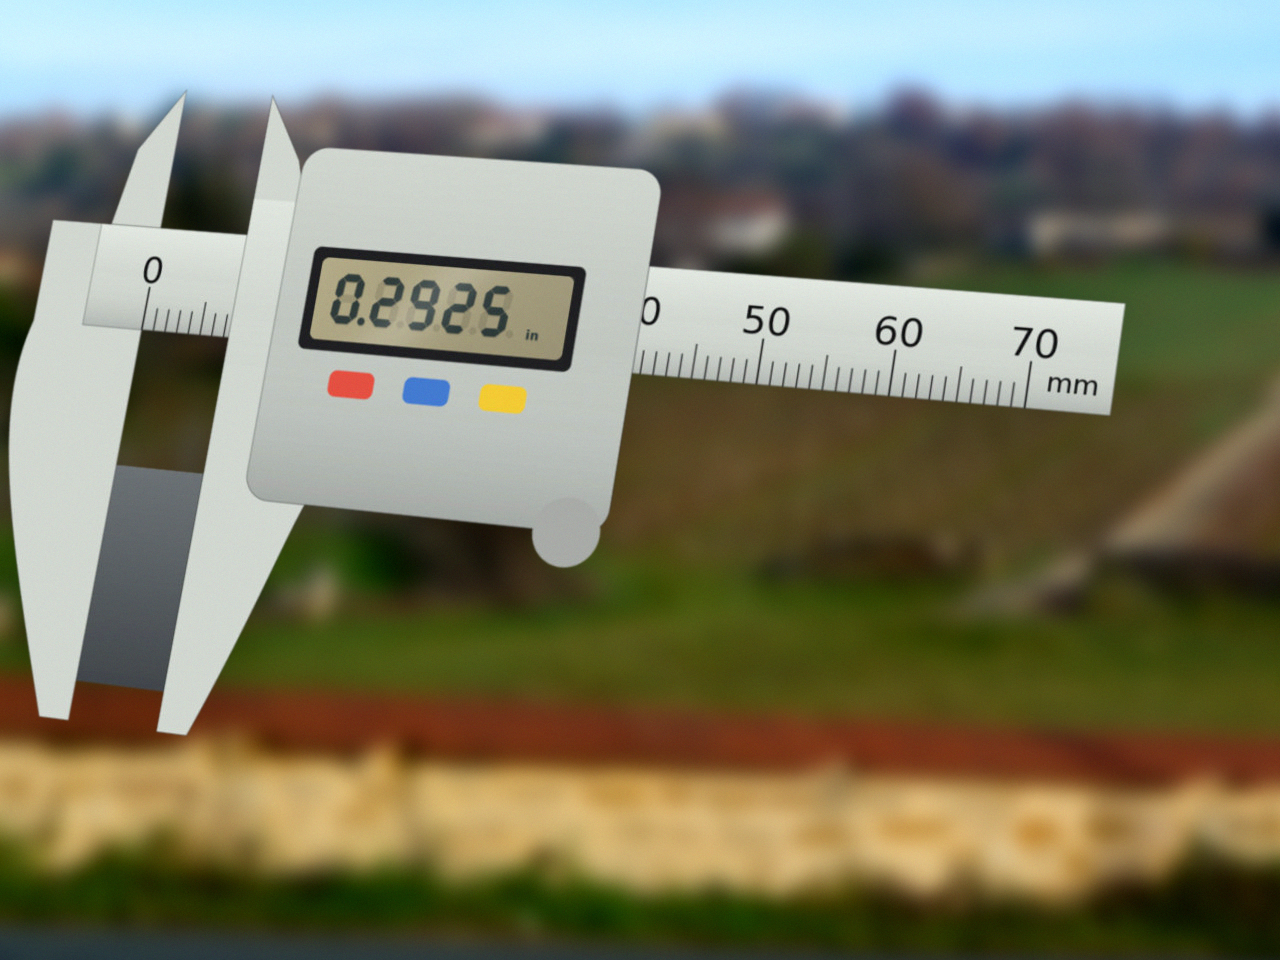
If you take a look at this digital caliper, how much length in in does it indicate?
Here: 0.2925 in
